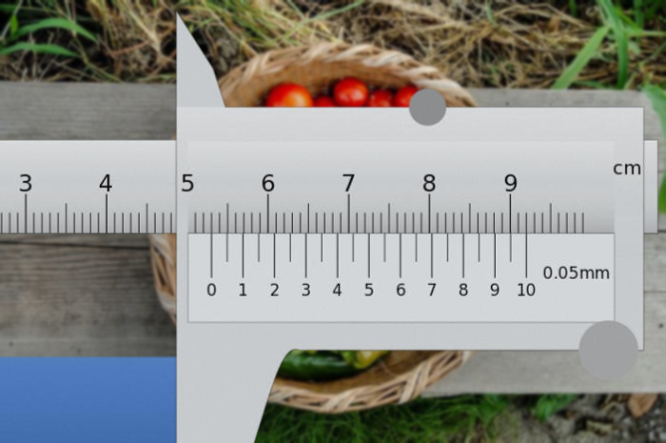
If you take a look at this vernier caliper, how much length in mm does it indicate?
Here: 53.0 mm
